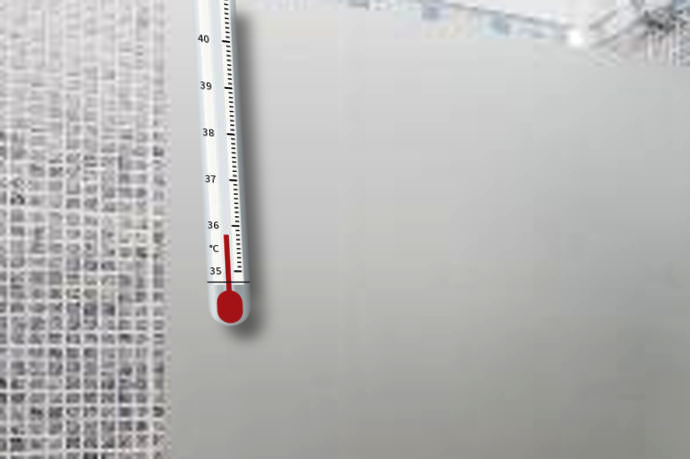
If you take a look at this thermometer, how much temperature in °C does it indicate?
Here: 35.8 °C
